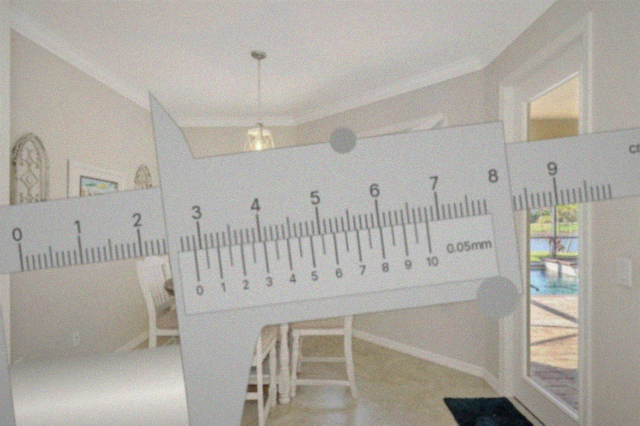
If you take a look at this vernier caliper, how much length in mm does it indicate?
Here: 29.0 mm
